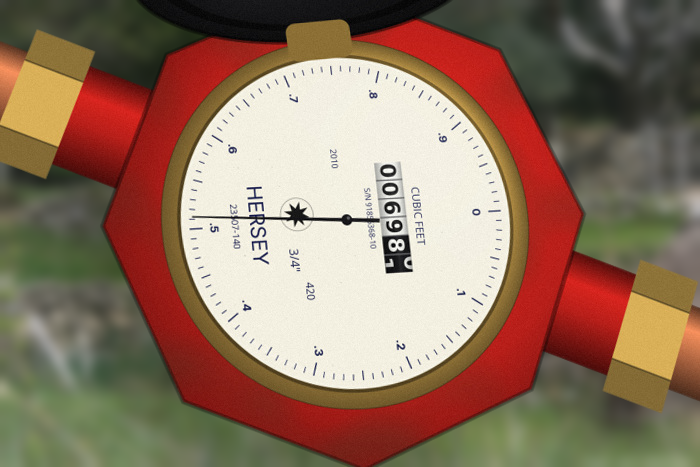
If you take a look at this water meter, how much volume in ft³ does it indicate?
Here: 6980.51 ft³
